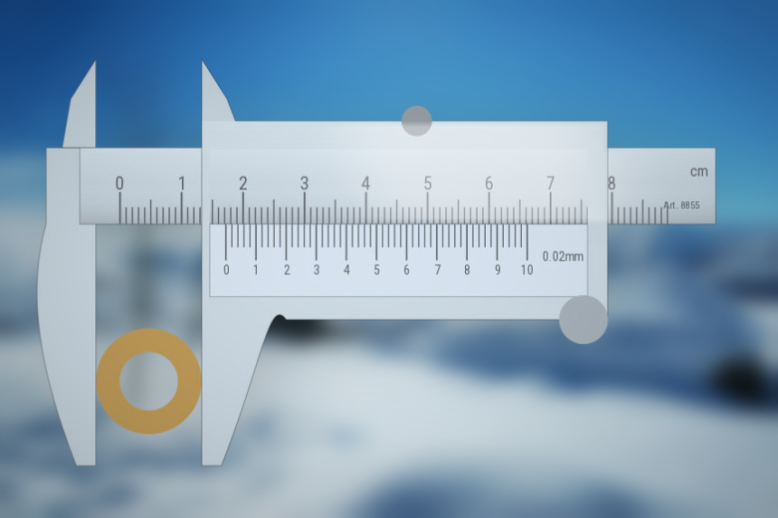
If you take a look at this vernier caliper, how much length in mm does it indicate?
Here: 17.2 mm
